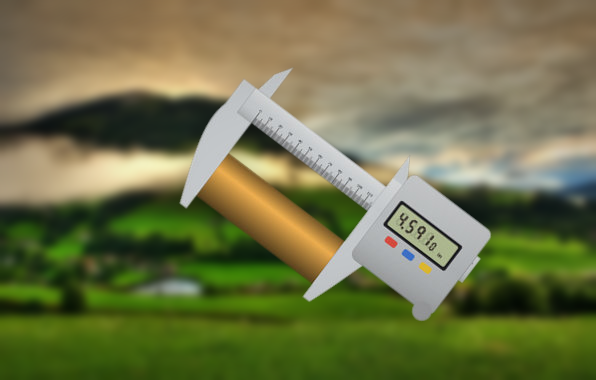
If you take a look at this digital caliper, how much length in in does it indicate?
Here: 4.5910 in
